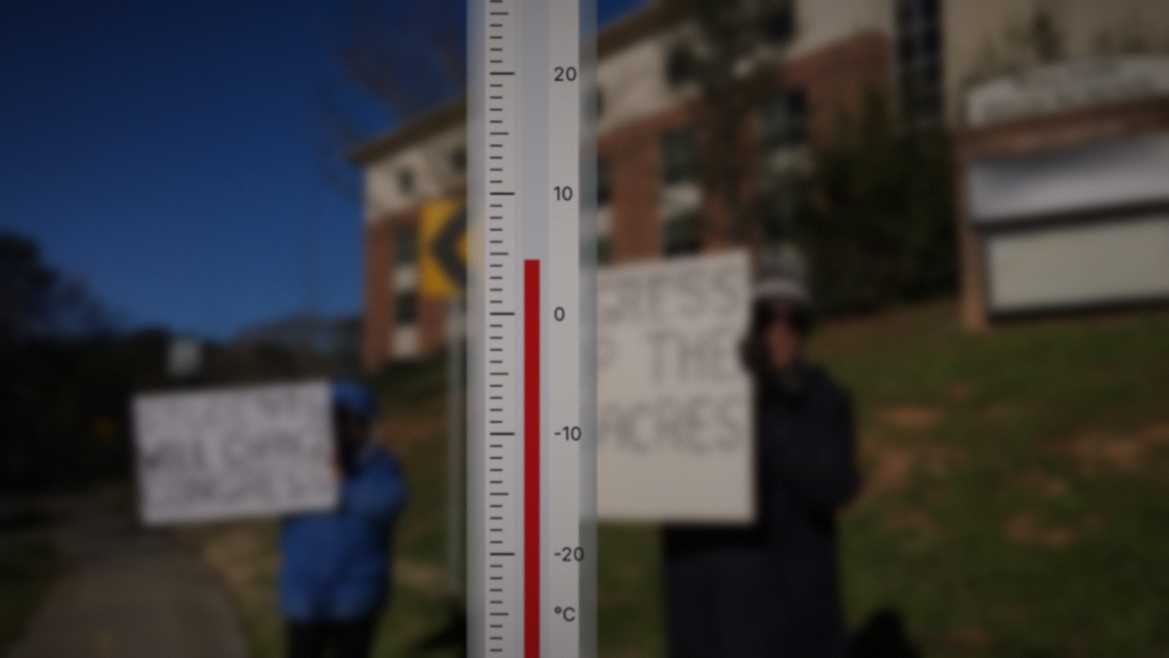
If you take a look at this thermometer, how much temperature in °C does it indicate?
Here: 4.5 °C
